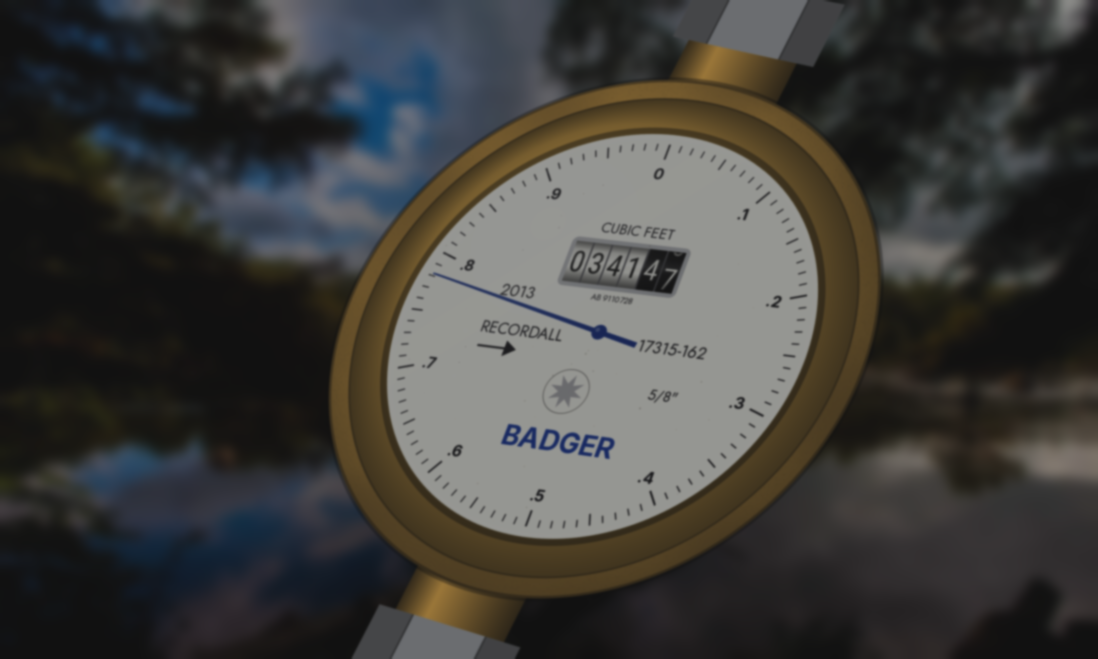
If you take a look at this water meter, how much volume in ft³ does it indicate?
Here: 34146.78 ft³
